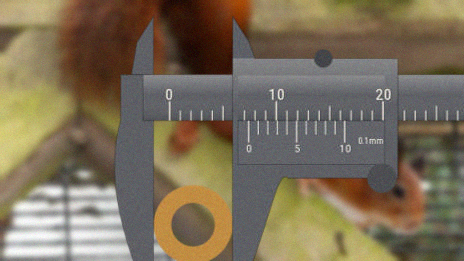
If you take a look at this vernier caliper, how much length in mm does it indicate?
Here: 7.4 mm
